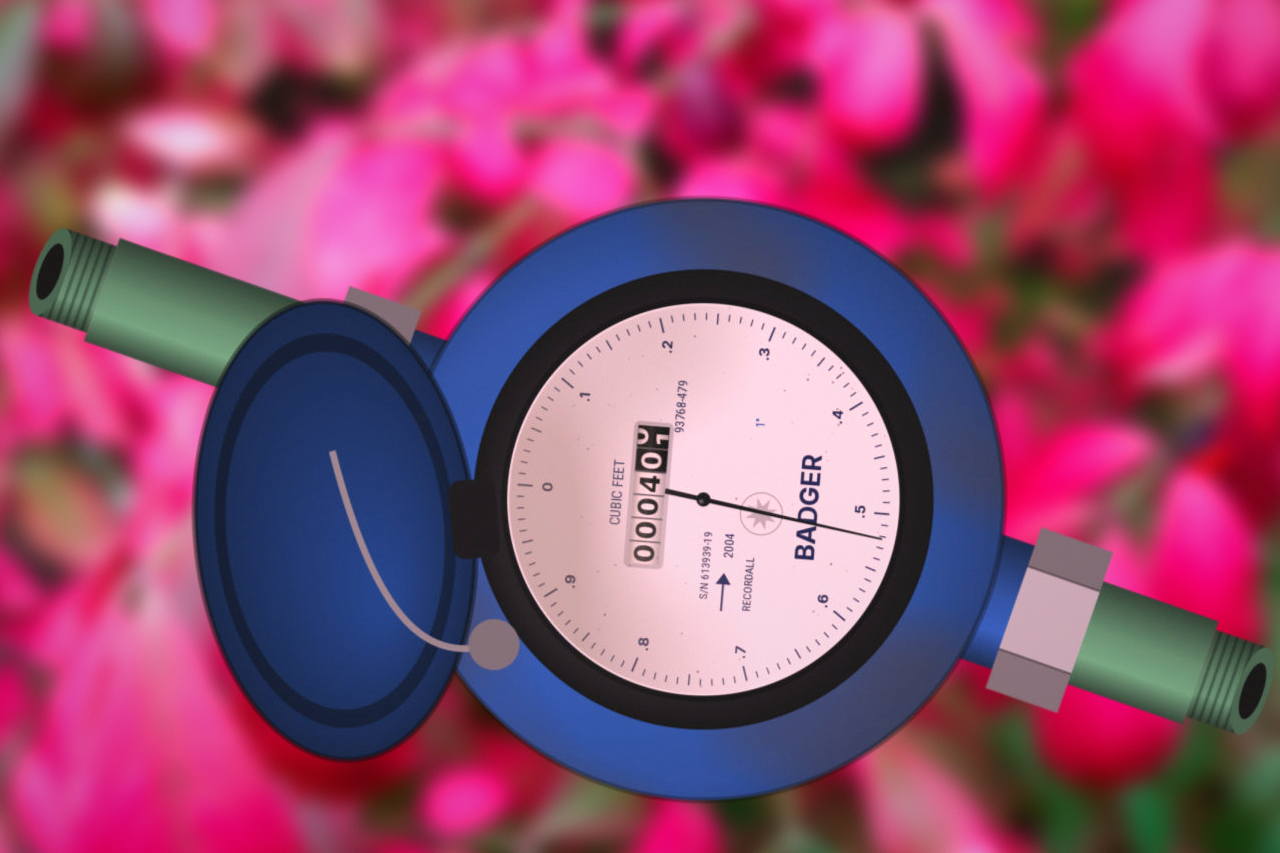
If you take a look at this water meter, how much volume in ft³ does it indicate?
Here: 400.52 ft³
